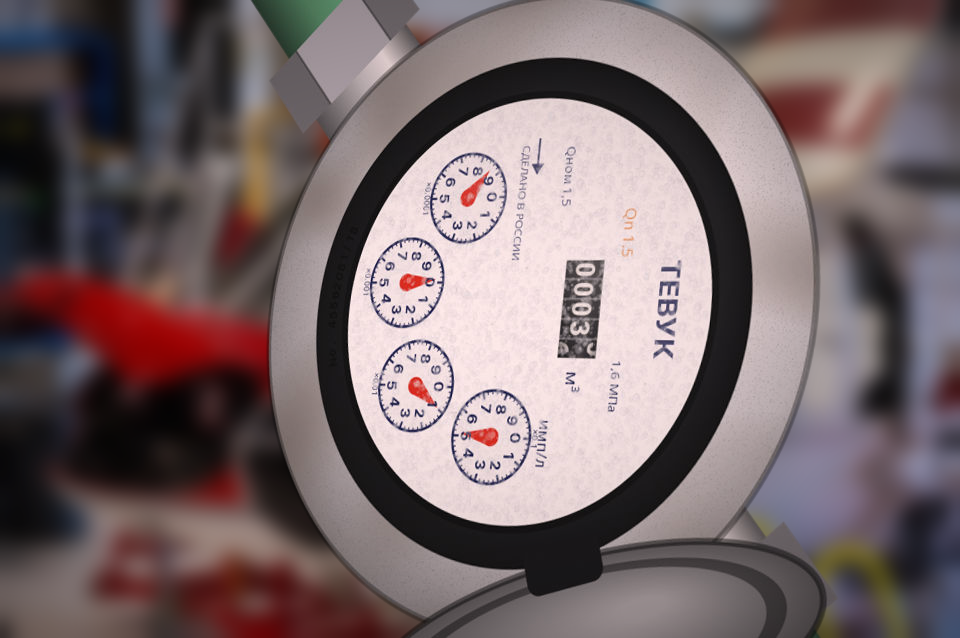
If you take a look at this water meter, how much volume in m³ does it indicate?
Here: 35.5098 m³
